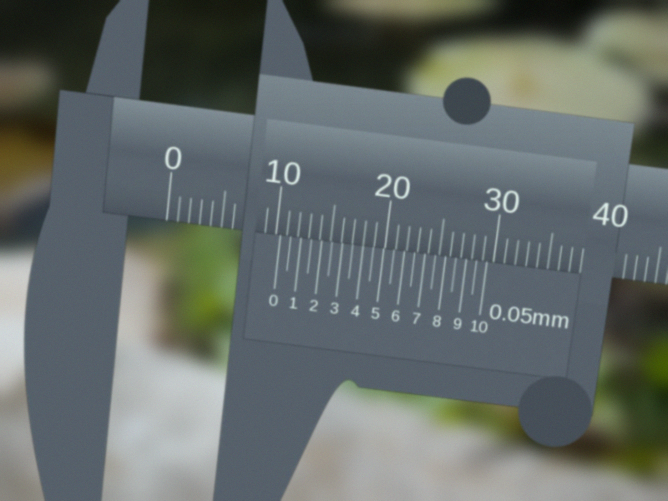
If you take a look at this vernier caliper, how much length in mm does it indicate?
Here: 10.4 mm
